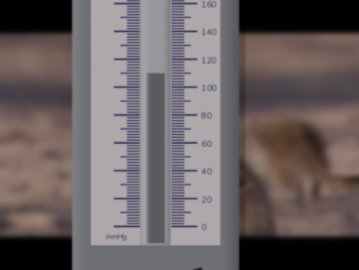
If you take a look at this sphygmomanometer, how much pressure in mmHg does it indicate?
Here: 110 mmHg
